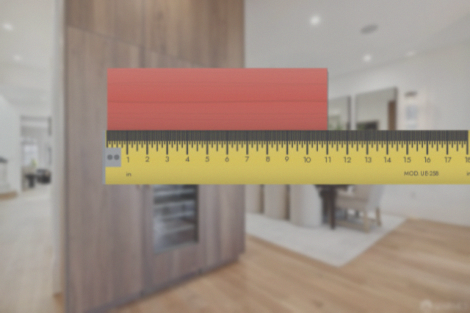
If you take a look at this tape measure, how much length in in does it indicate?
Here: 11 in
